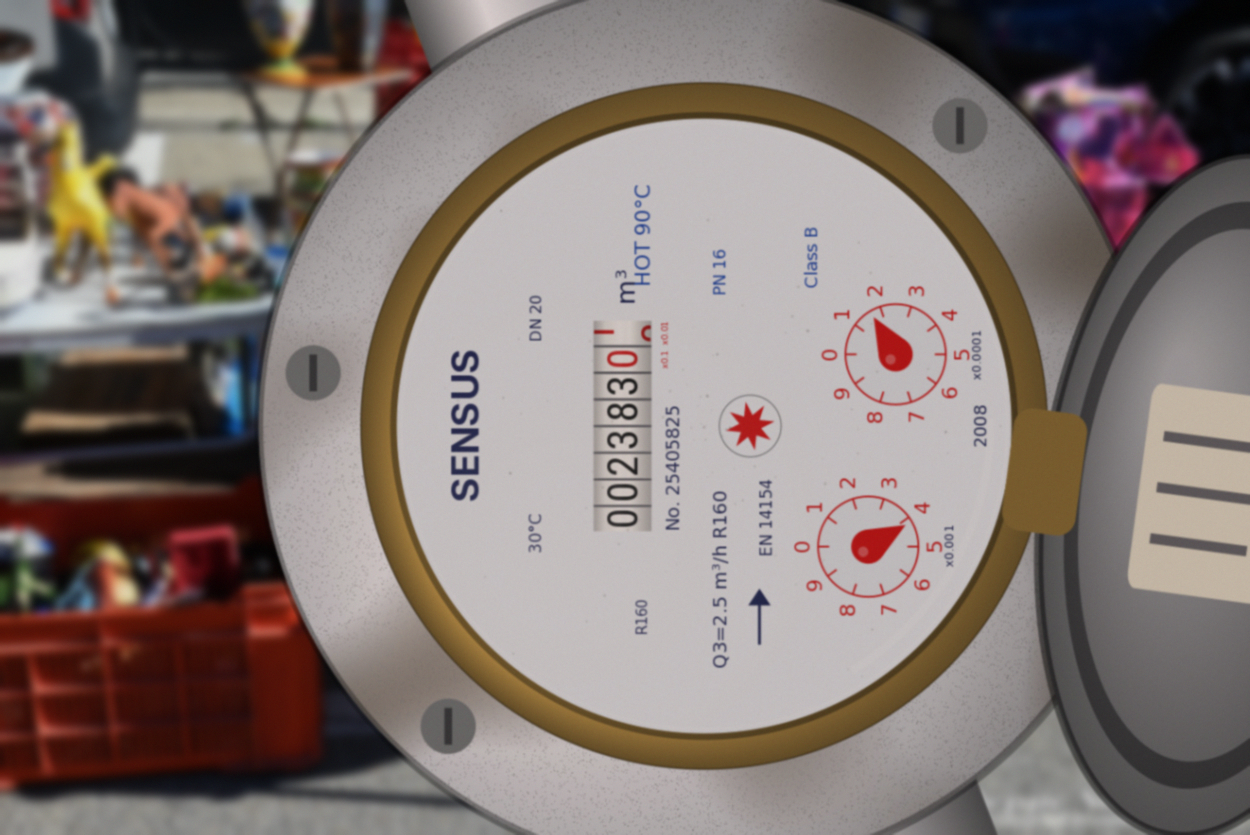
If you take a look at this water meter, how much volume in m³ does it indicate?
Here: 2383.0141 m³
